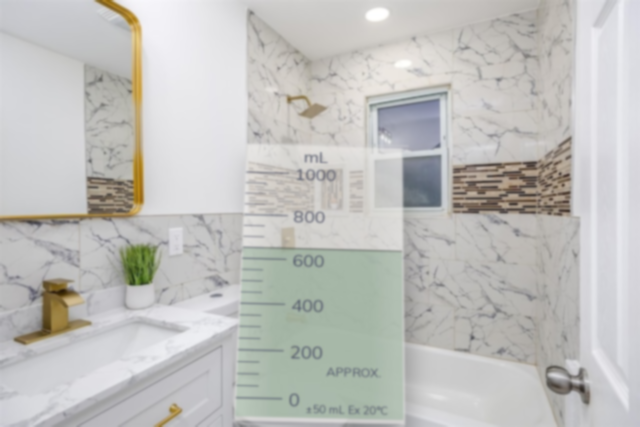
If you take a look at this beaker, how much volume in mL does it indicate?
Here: 650 mL
